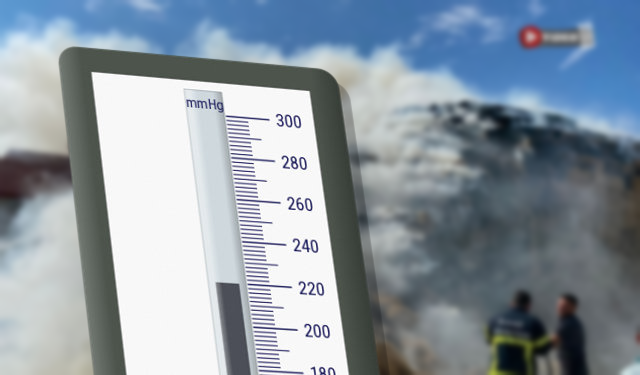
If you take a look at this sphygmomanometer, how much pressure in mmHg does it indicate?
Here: 220 mmHg
